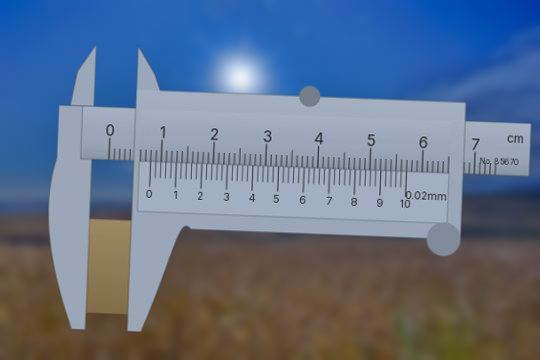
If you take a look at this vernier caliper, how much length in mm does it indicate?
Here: 8.0 mm
